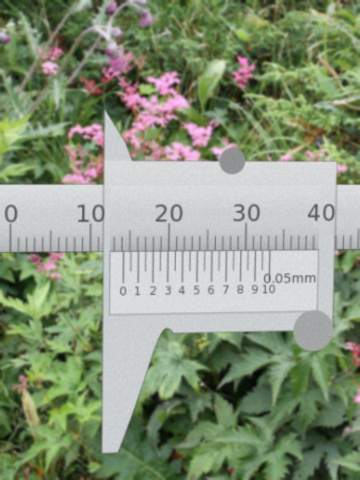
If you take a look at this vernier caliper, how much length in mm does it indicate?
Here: 14.2 mm
